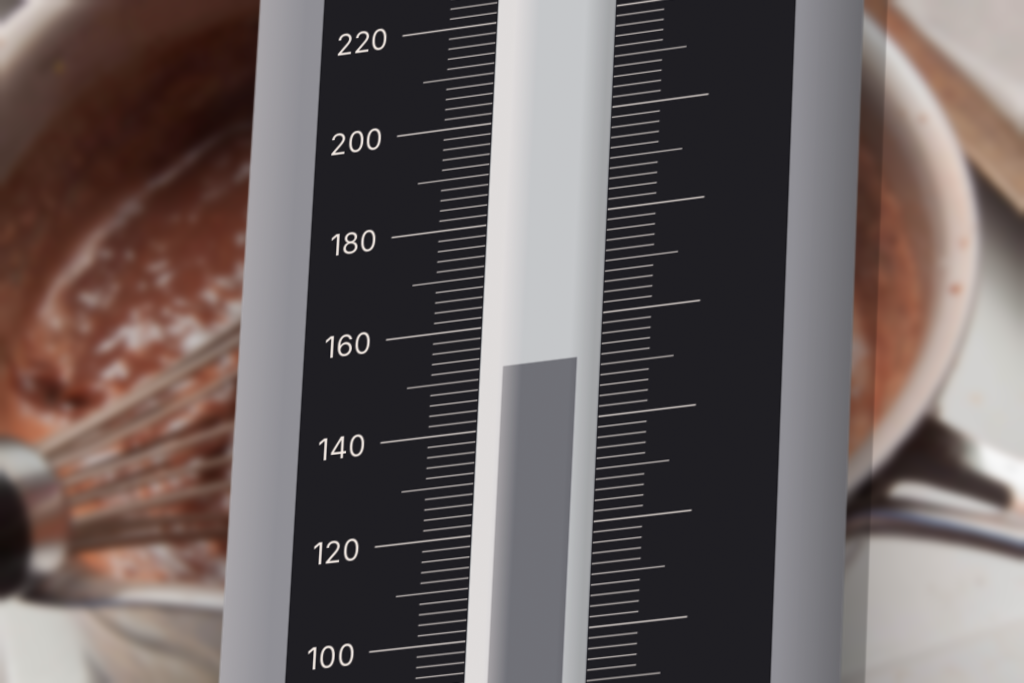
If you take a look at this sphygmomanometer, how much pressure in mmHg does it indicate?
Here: 152 mmHg
